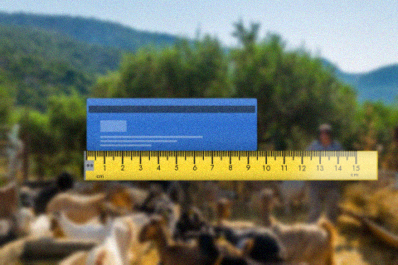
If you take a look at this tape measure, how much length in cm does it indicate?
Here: 9.5 cm
